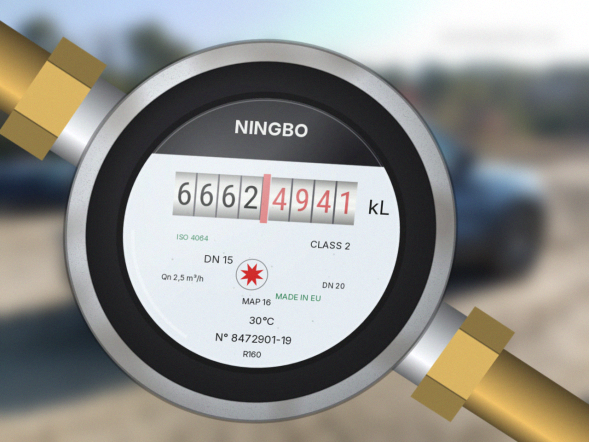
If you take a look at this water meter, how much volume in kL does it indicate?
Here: 6662.4941 kL
